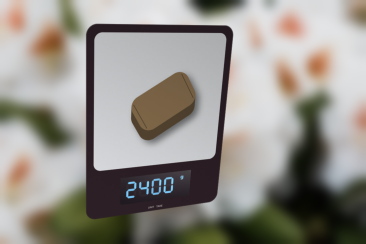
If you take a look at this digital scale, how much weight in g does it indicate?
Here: 2400 g
